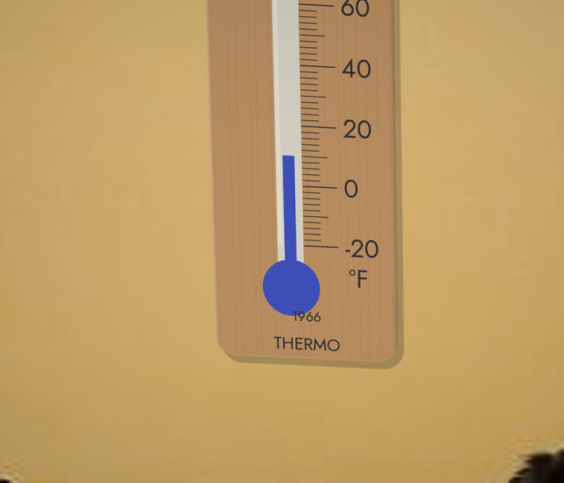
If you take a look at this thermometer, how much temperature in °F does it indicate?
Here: 10 °F
